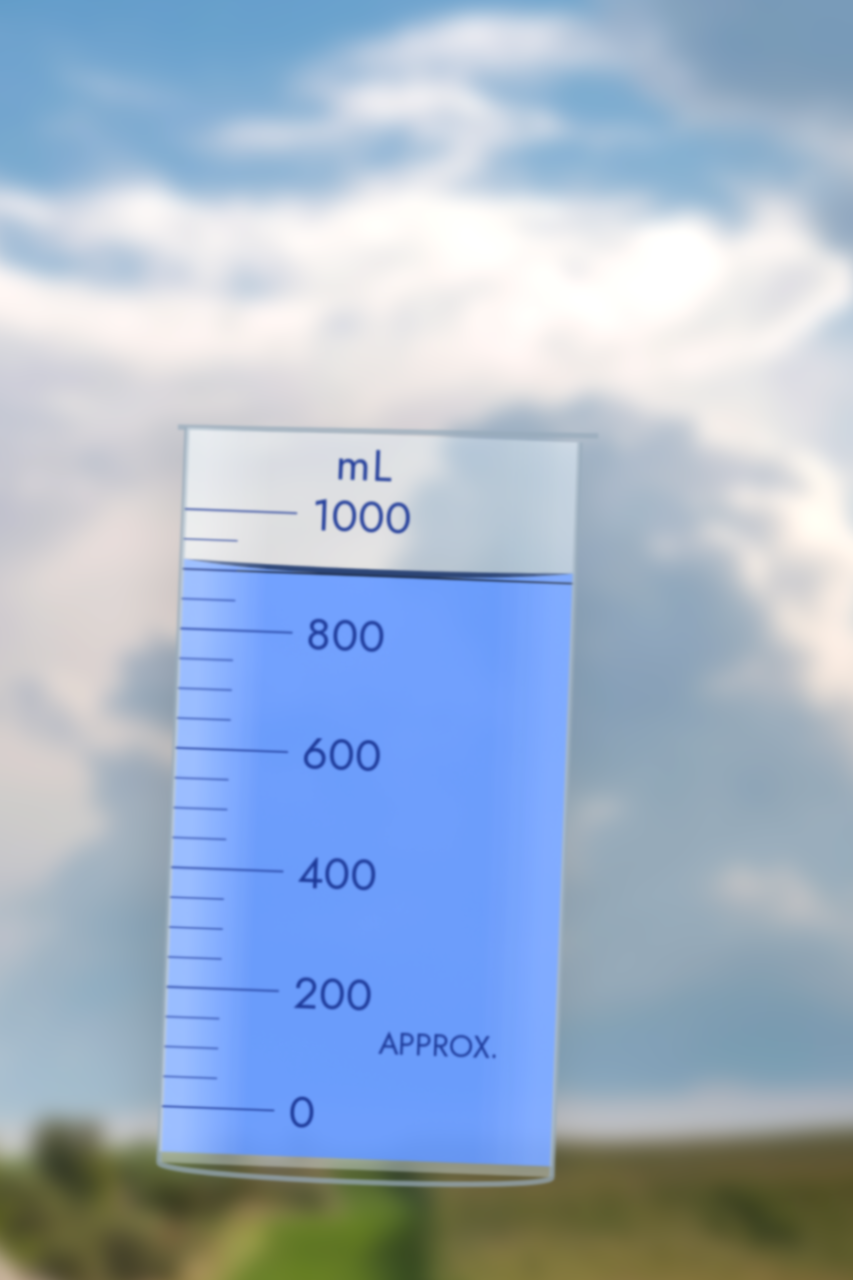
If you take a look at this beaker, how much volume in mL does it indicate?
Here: 900 mL
